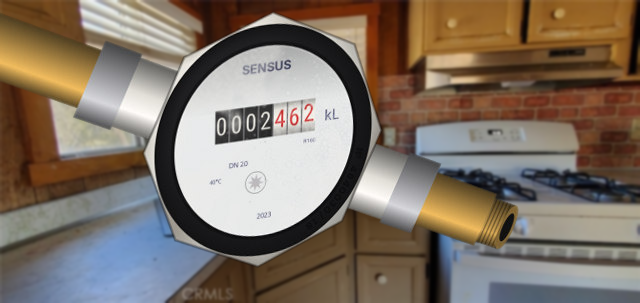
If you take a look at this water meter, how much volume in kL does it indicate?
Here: 2.462 kL
